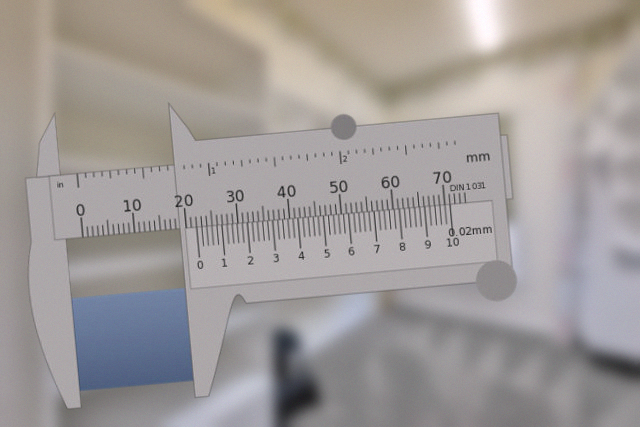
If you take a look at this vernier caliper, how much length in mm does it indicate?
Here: 22.0 mm
